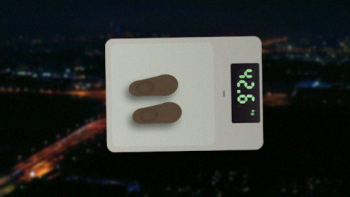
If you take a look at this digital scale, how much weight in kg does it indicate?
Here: 42.6 kg
